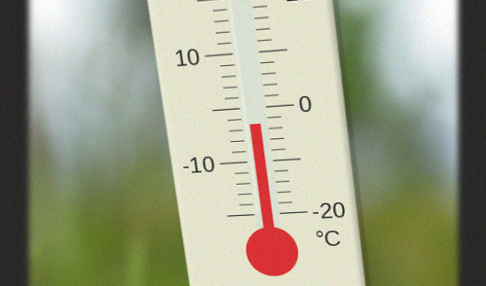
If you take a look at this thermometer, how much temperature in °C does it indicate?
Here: -3 °C
